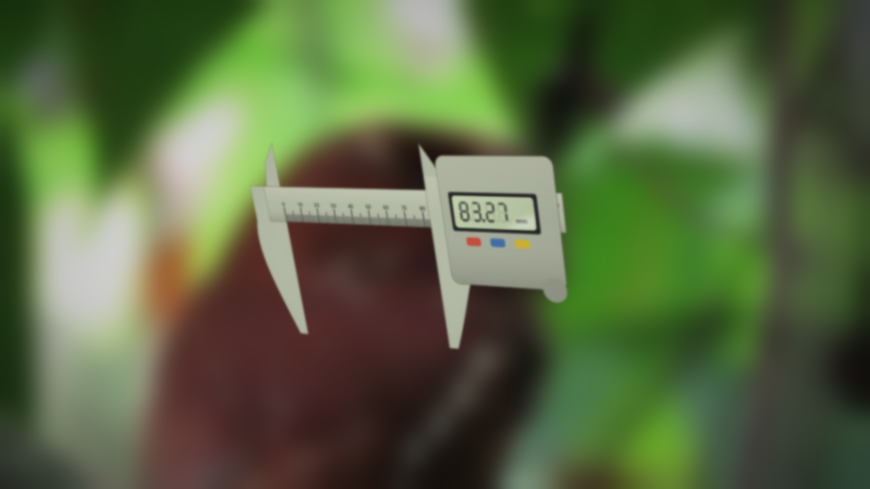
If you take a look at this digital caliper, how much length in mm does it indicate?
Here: 83.27 mm
